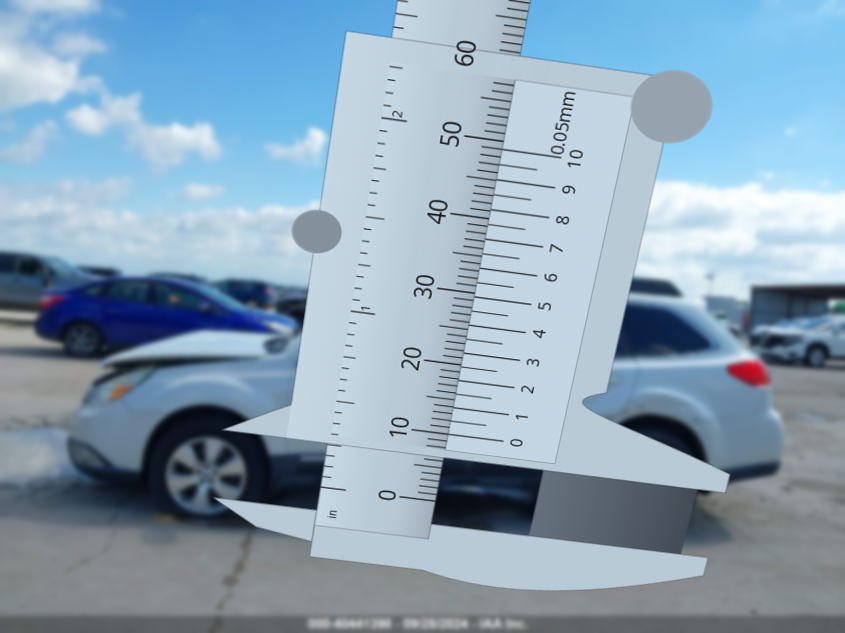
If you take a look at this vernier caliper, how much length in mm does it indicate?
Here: 10.0 mm
